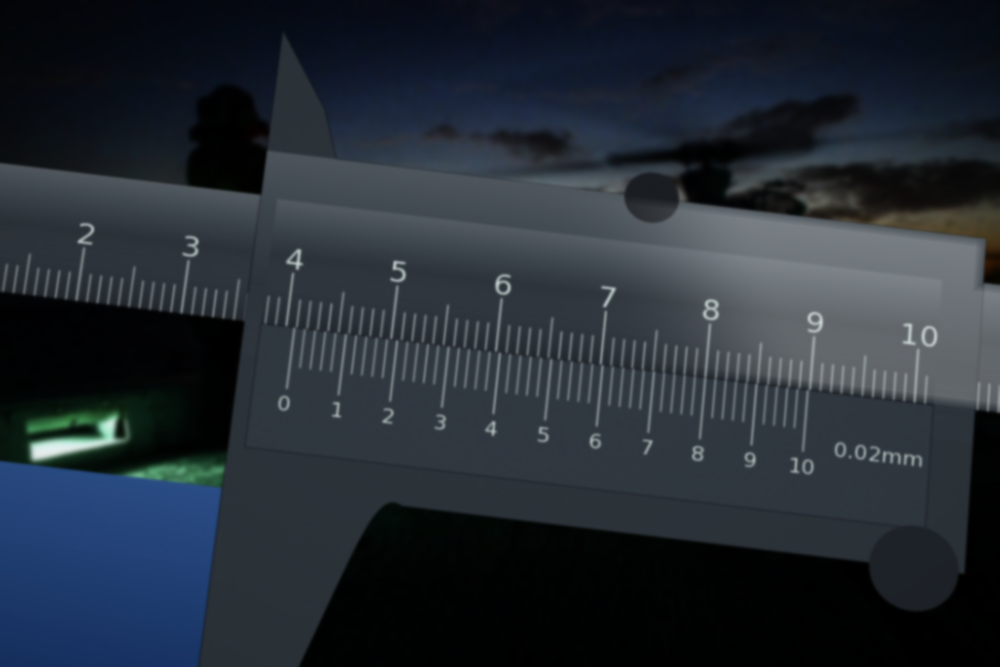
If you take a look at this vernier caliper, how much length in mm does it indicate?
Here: 40.8 mm
